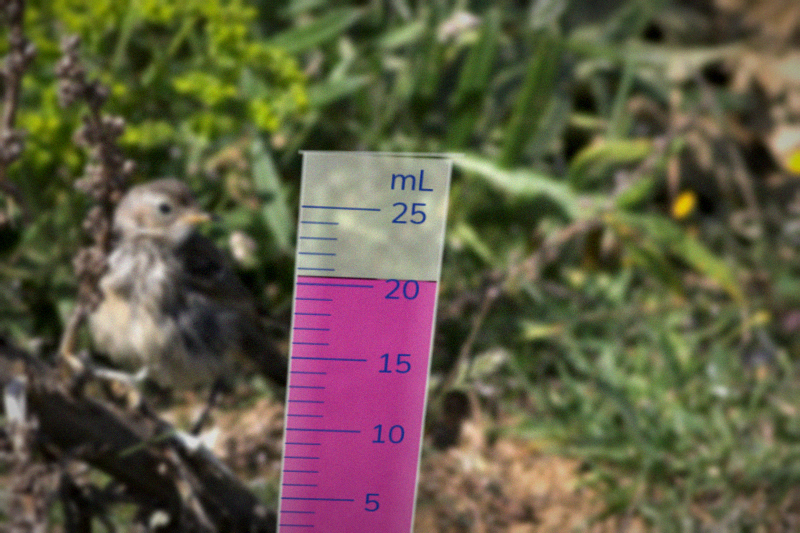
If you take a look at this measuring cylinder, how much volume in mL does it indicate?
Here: 20.5 mL
